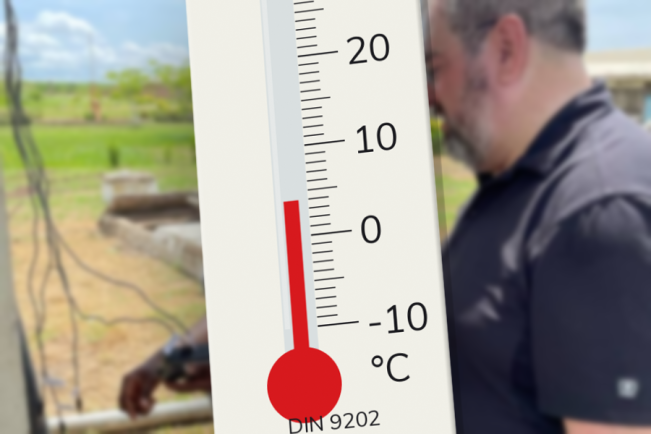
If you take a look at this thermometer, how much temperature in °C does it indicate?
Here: 4 °C
